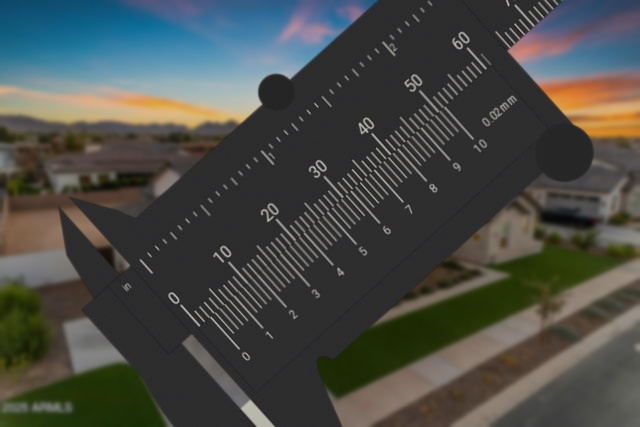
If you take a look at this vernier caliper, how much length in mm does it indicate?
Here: 2.2 mm
